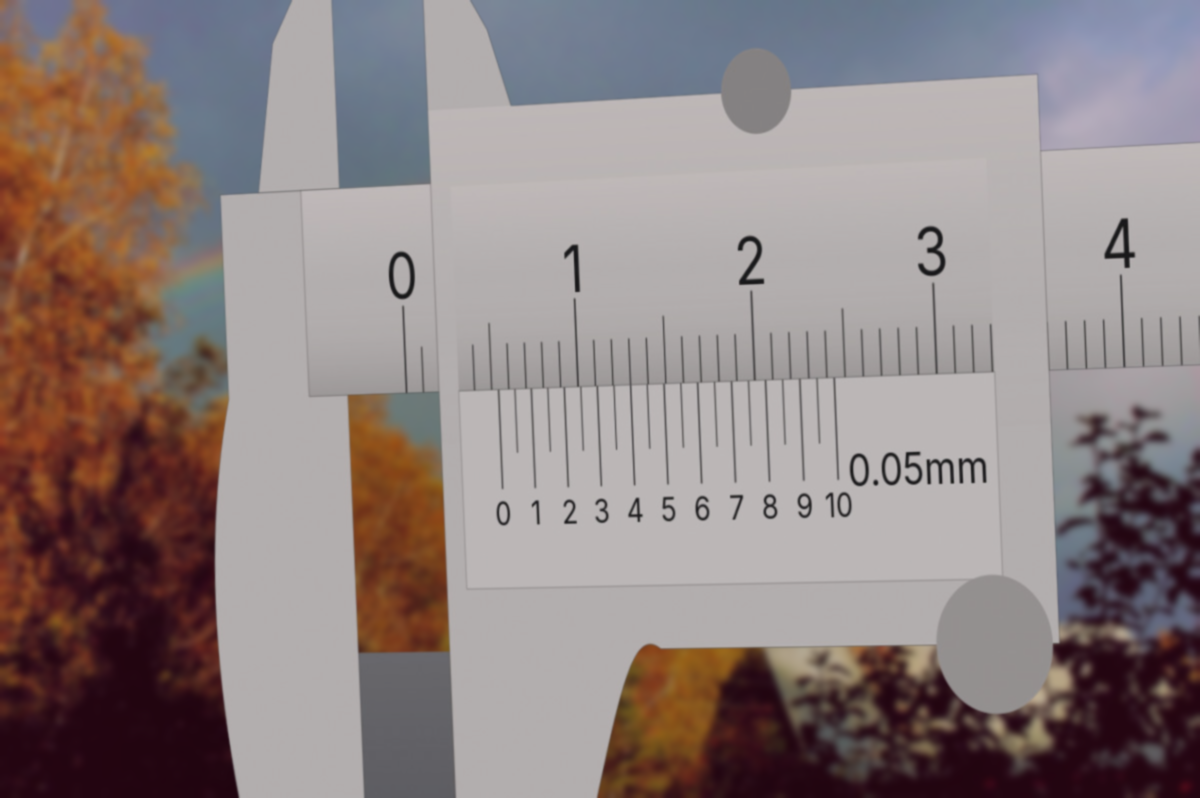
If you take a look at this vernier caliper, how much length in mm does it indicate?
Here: 5.4 mm
